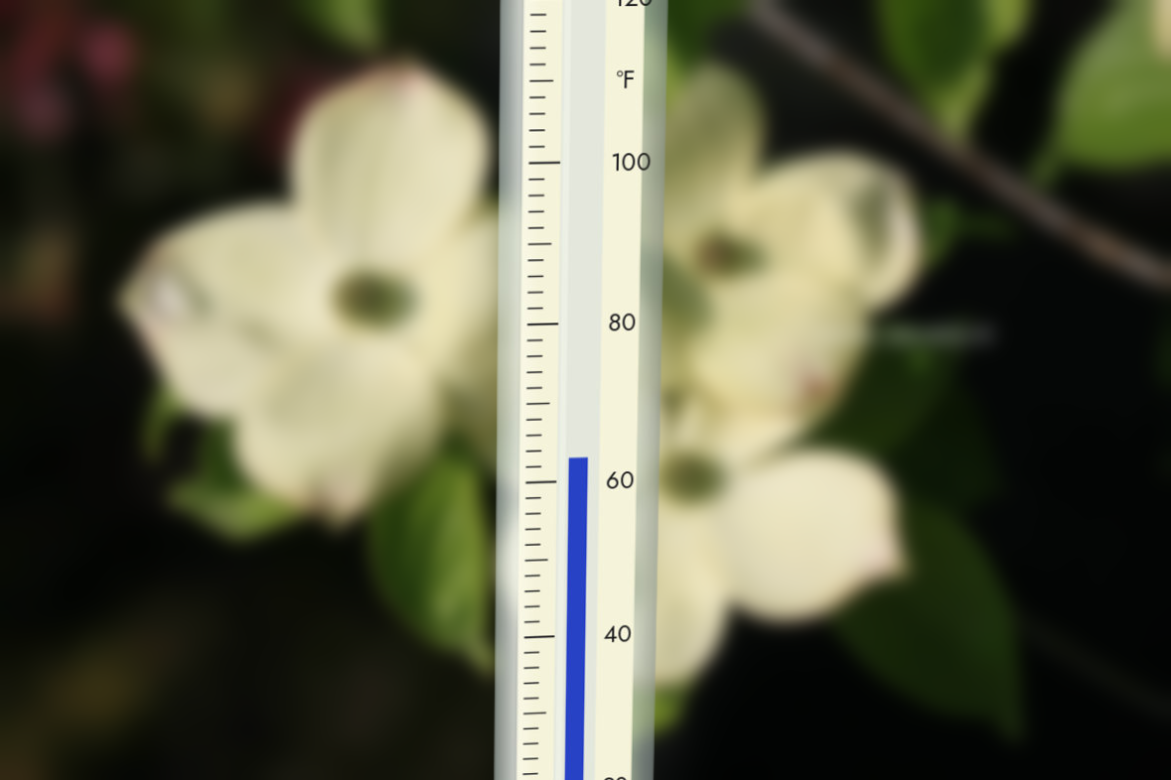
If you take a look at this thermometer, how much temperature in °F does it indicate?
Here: 63 °F
